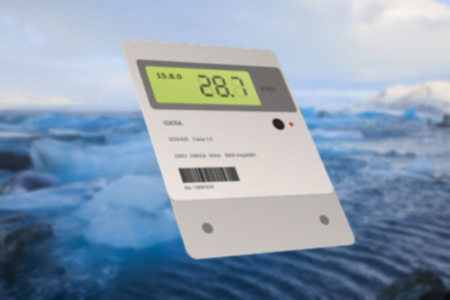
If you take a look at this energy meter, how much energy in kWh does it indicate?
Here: 28.7 kWh
